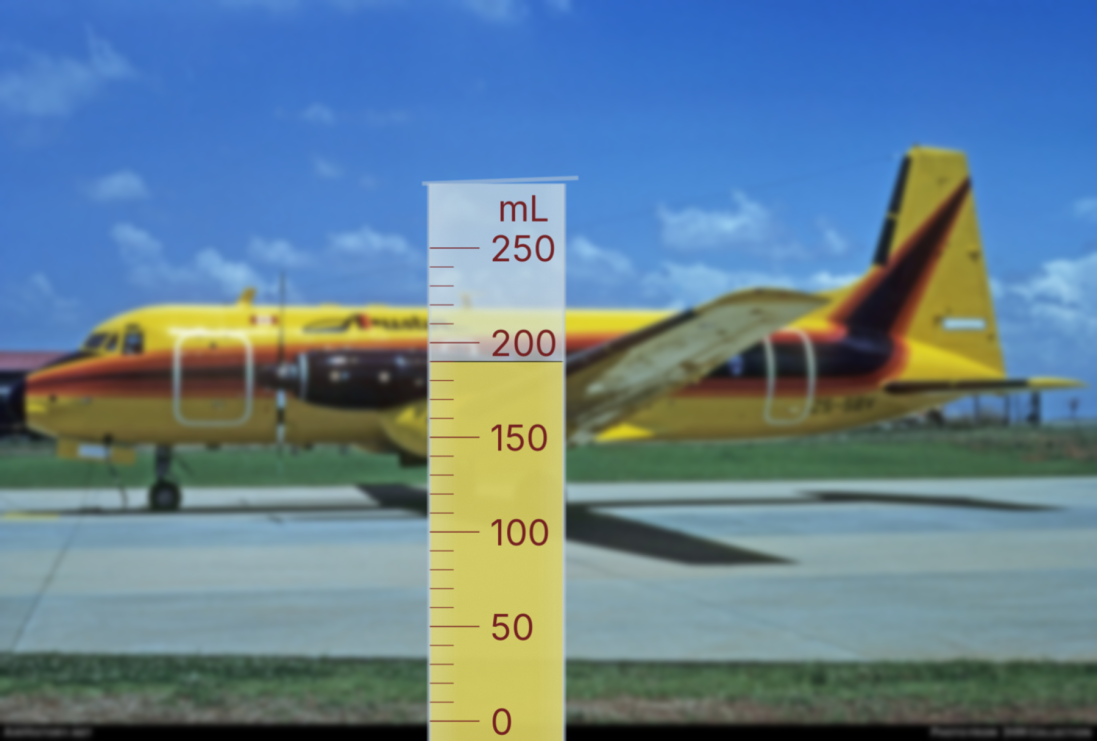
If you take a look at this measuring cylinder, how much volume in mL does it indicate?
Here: 190 mL
